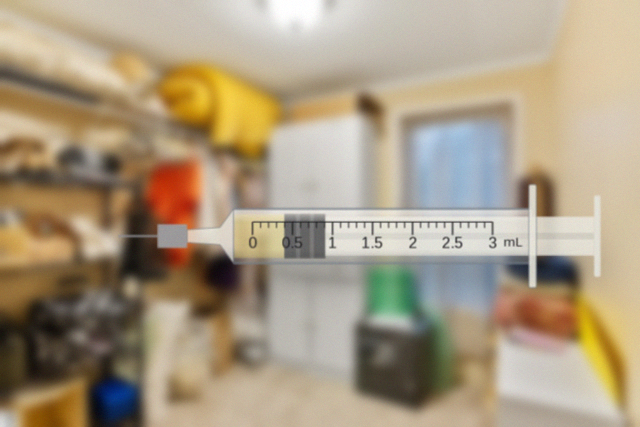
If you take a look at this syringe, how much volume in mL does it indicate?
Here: 0.4 mL
